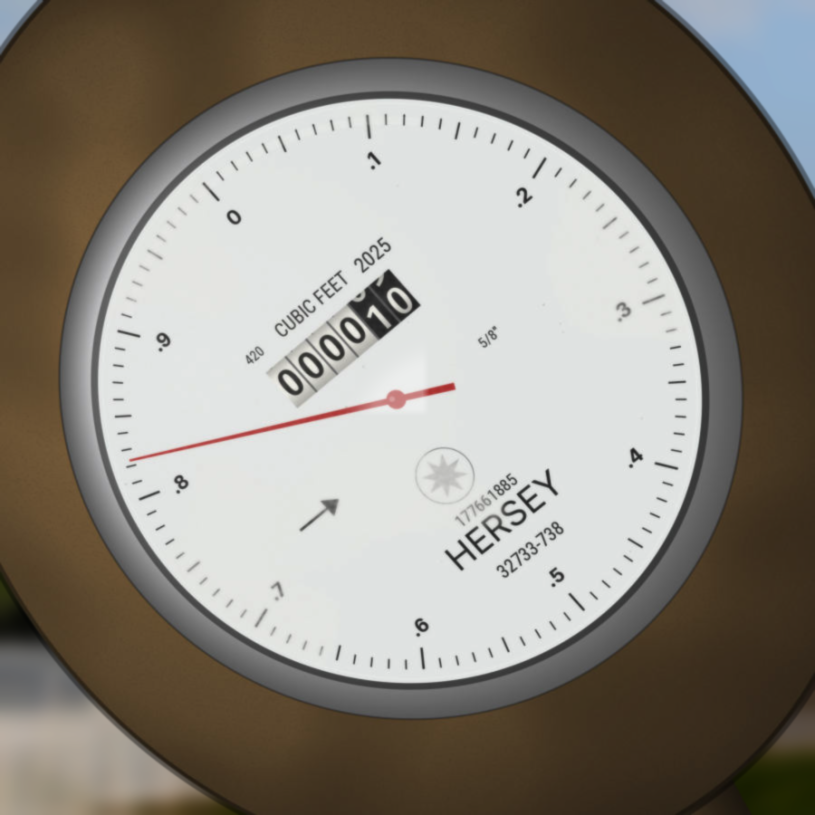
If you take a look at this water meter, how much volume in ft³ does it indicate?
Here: 9.82 ft³
